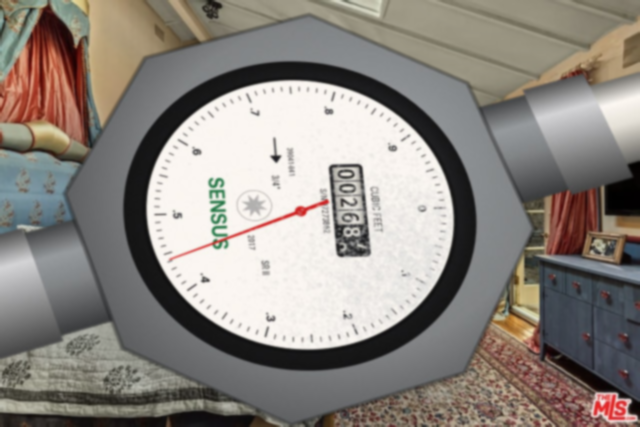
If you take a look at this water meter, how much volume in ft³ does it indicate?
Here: 2687.44 ft³
